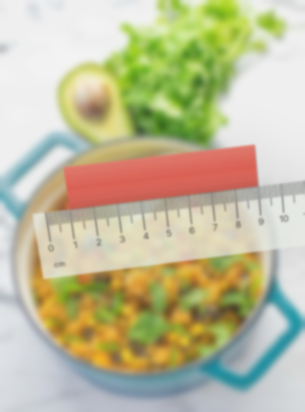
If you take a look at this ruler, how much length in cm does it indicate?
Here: 8 cm
